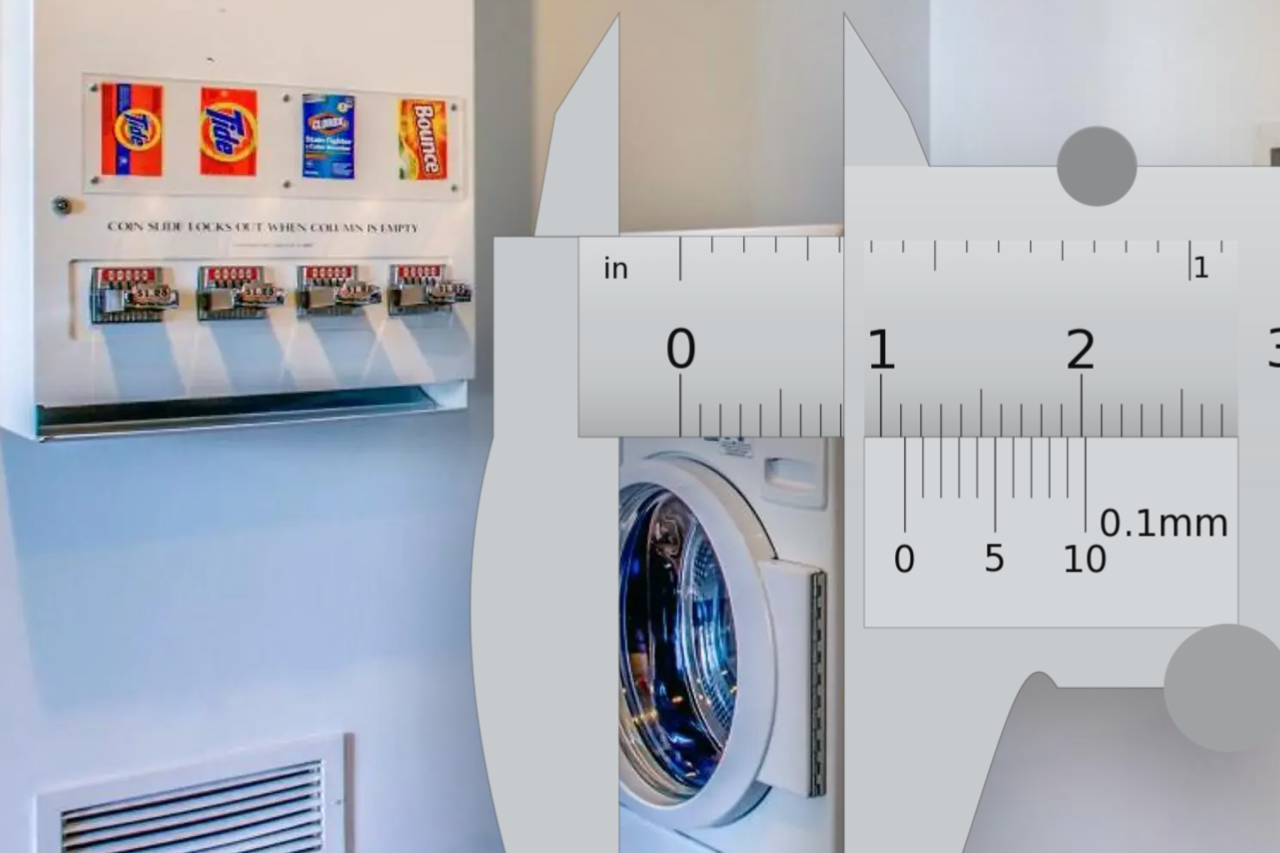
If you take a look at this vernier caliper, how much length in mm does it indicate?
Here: 11.2 mm
